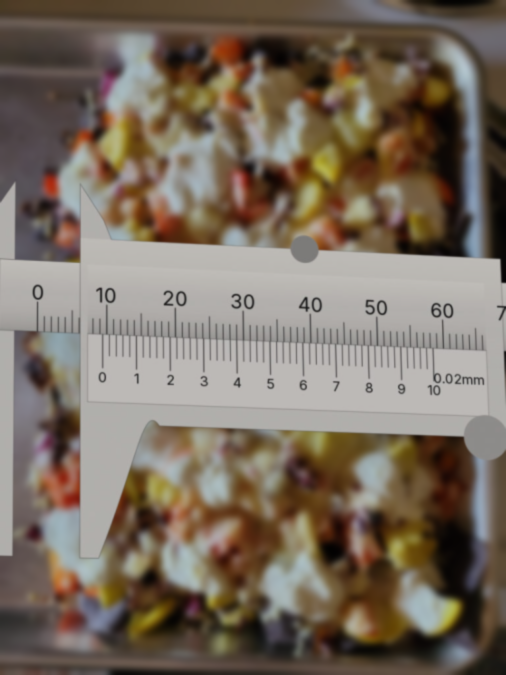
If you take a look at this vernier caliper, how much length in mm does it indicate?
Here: 9.4 mm
